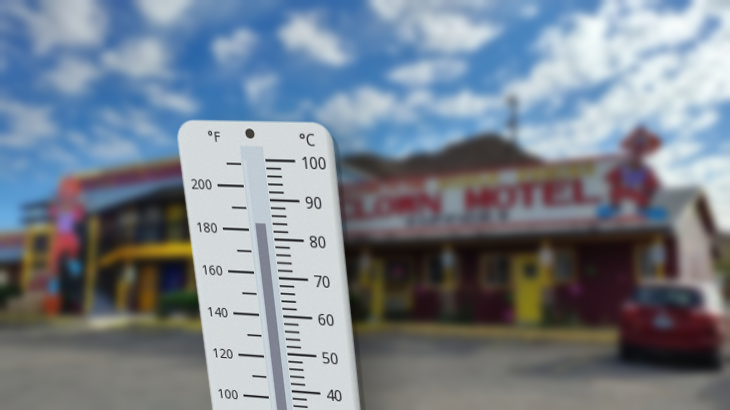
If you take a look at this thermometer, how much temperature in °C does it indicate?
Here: 84 °C
